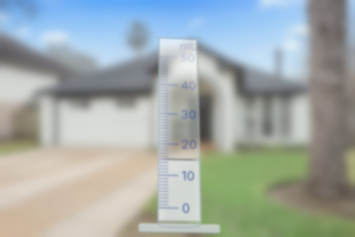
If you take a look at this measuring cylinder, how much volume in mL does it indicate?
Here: 15 mL
